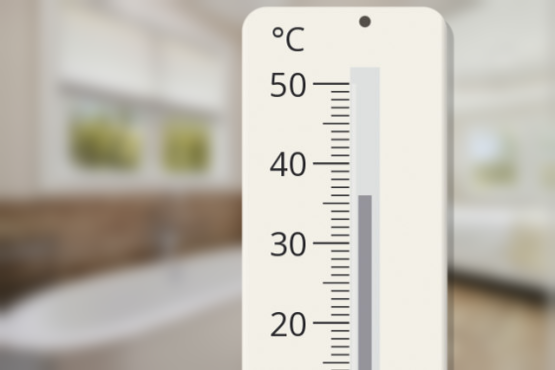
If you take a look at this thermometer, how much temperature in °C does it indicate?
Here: 36 °C
